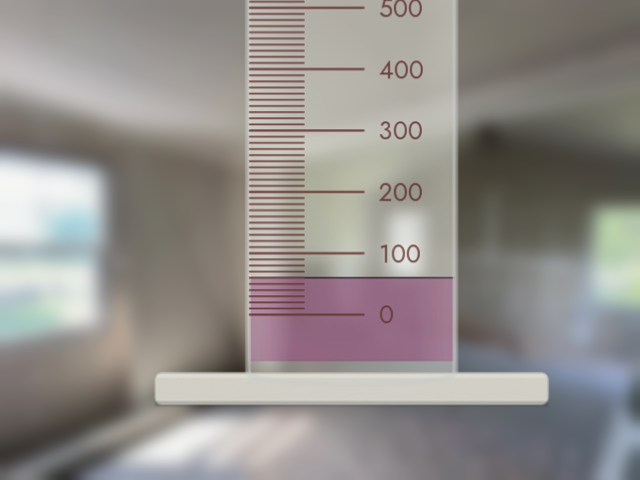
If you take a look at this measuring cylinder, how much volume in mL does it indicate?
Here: 60 mL
